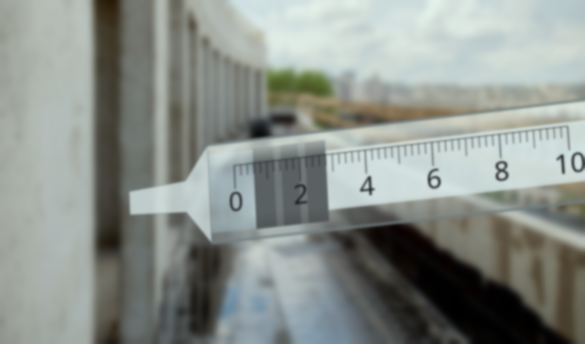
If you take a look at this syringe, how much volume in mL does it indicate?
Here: 0.6 mL
